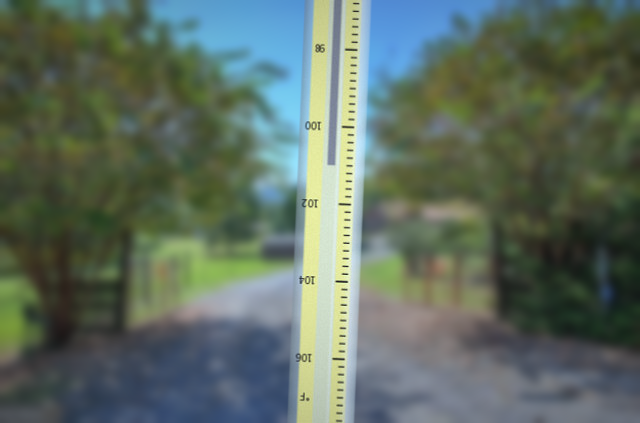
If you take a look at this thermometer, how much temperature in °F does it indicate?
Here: 101 °F
